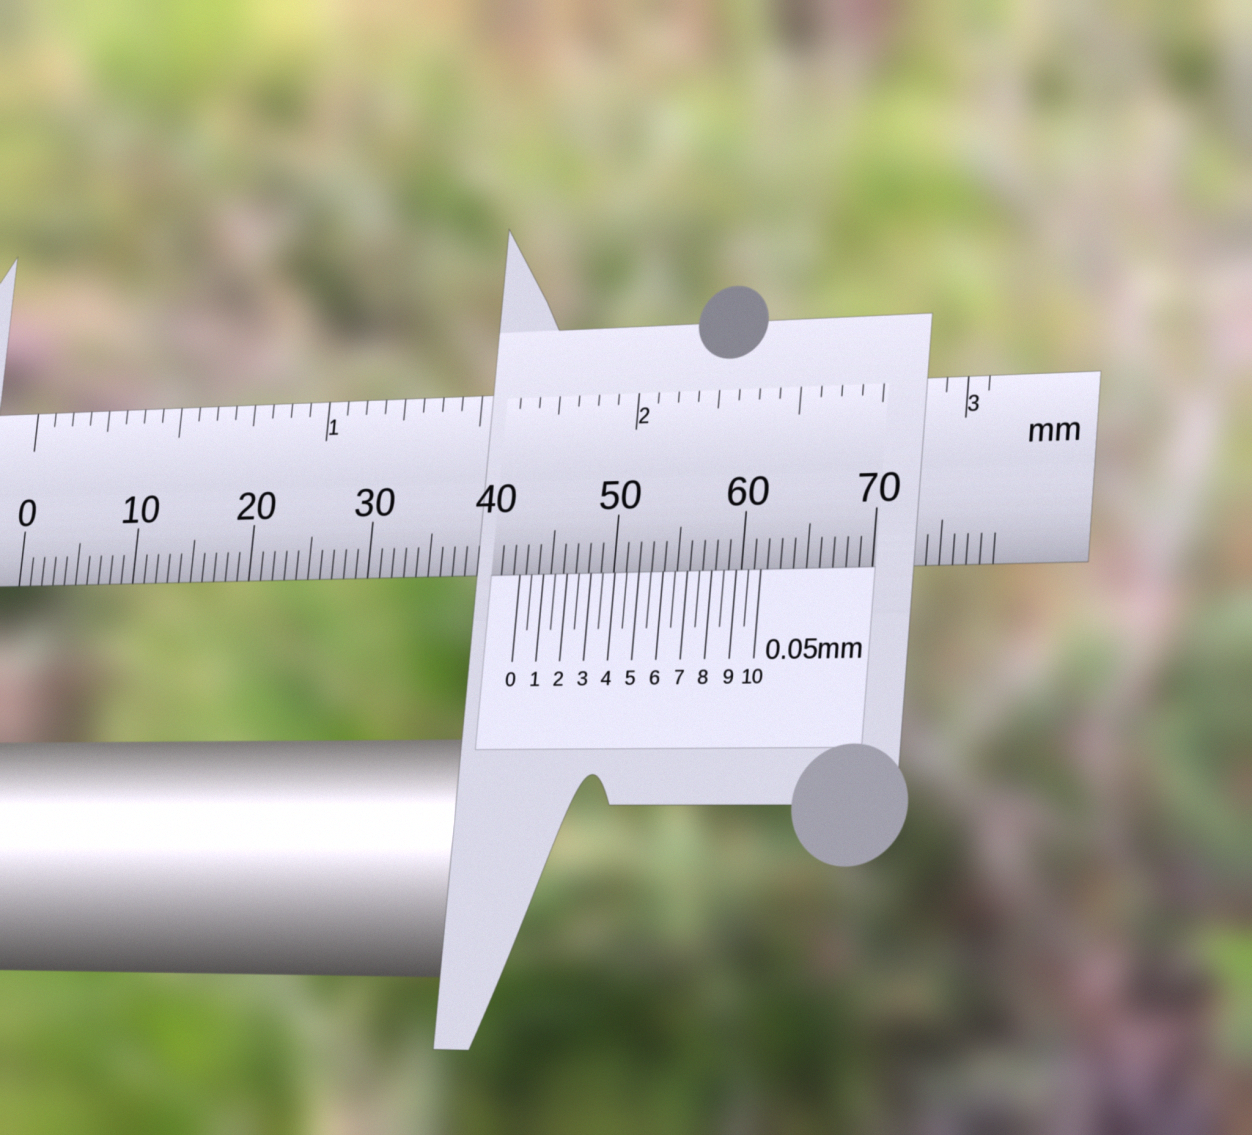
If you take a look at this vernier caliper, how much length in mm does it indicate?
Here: 42.5 mm
